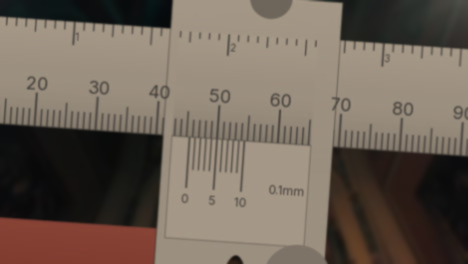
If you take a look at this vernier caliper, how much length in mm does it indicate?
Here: 45.5 mm
